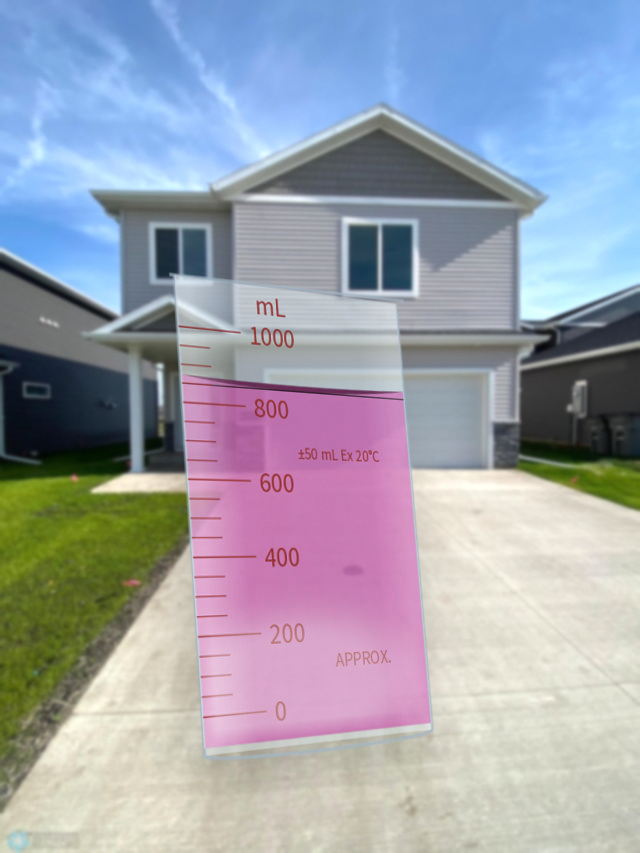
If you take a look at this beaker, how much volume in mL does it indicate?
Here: 850 mL
